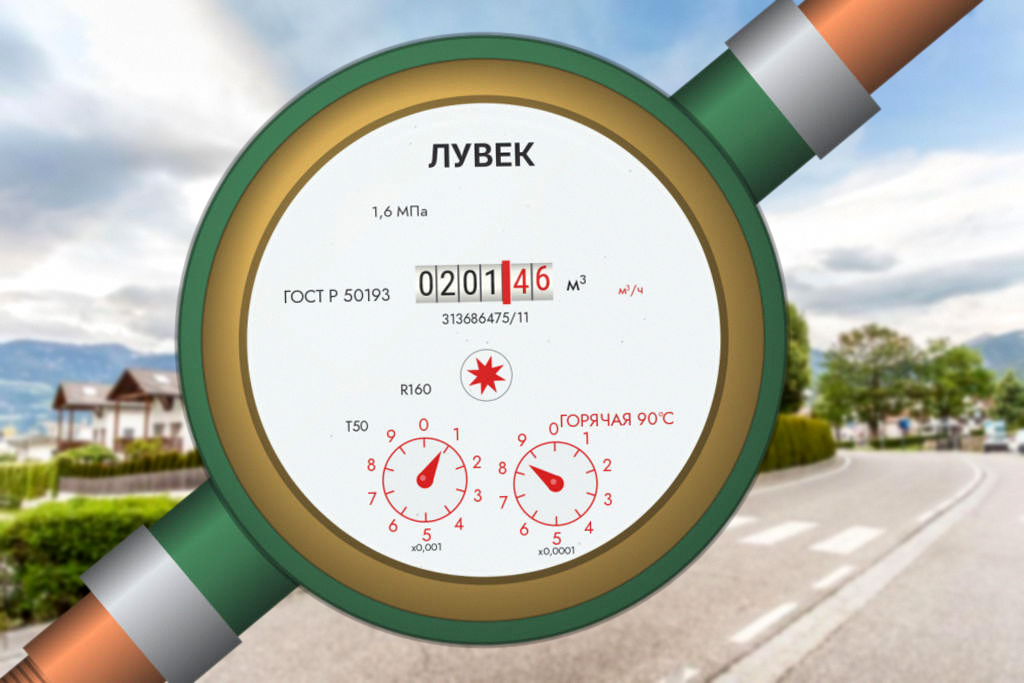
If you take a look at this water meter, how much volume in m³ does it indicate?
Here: 201.4608 m³
